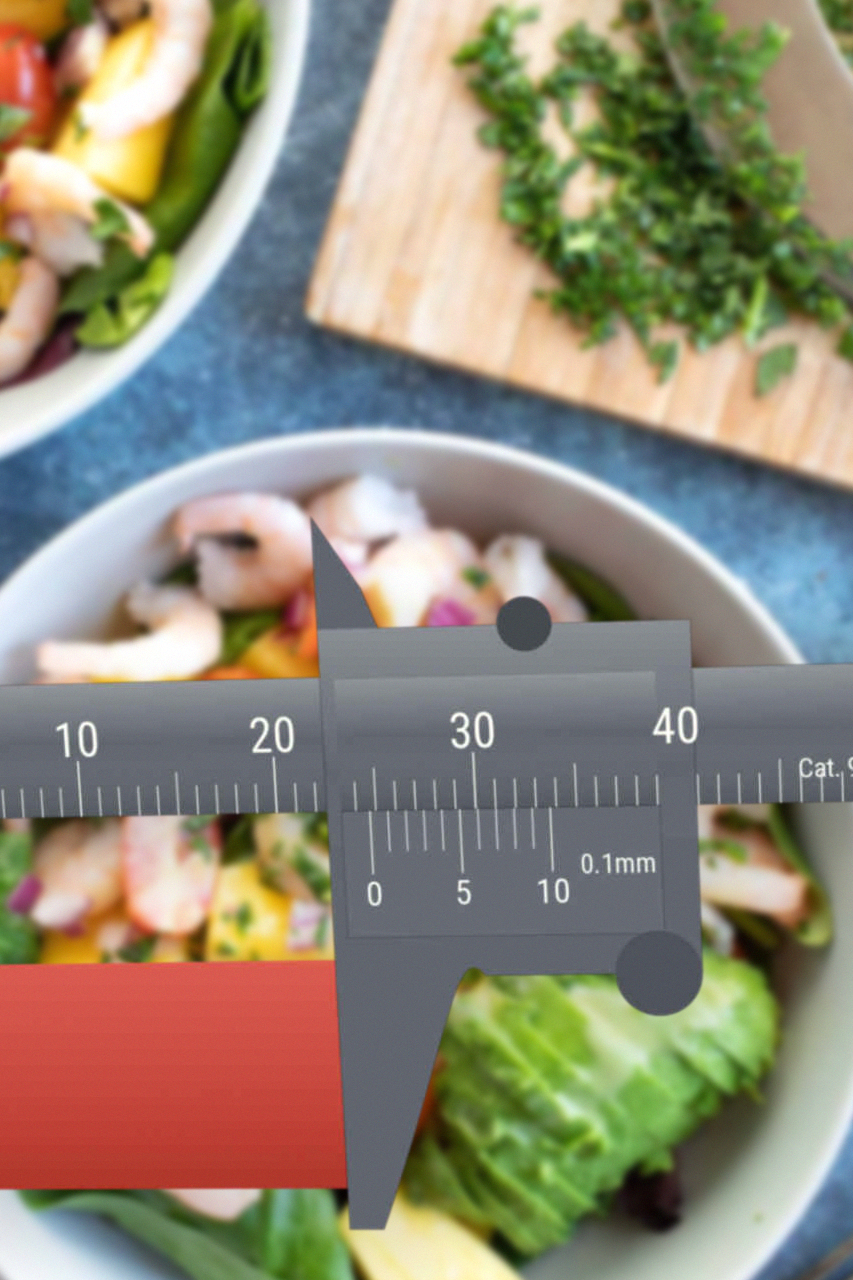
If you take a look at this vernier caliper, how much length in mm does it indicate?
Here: 24.7 mm
